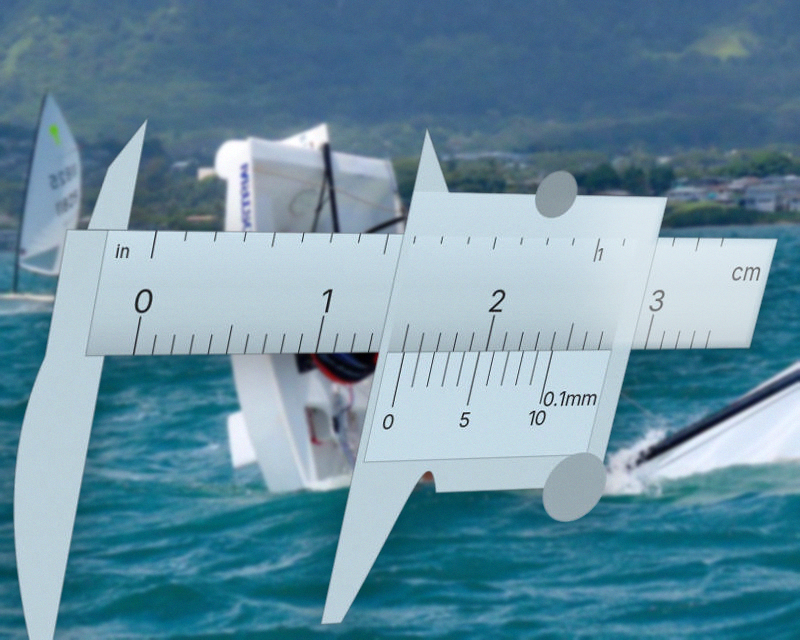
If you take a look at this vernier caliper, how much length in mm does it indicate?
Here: 15.1 mm
